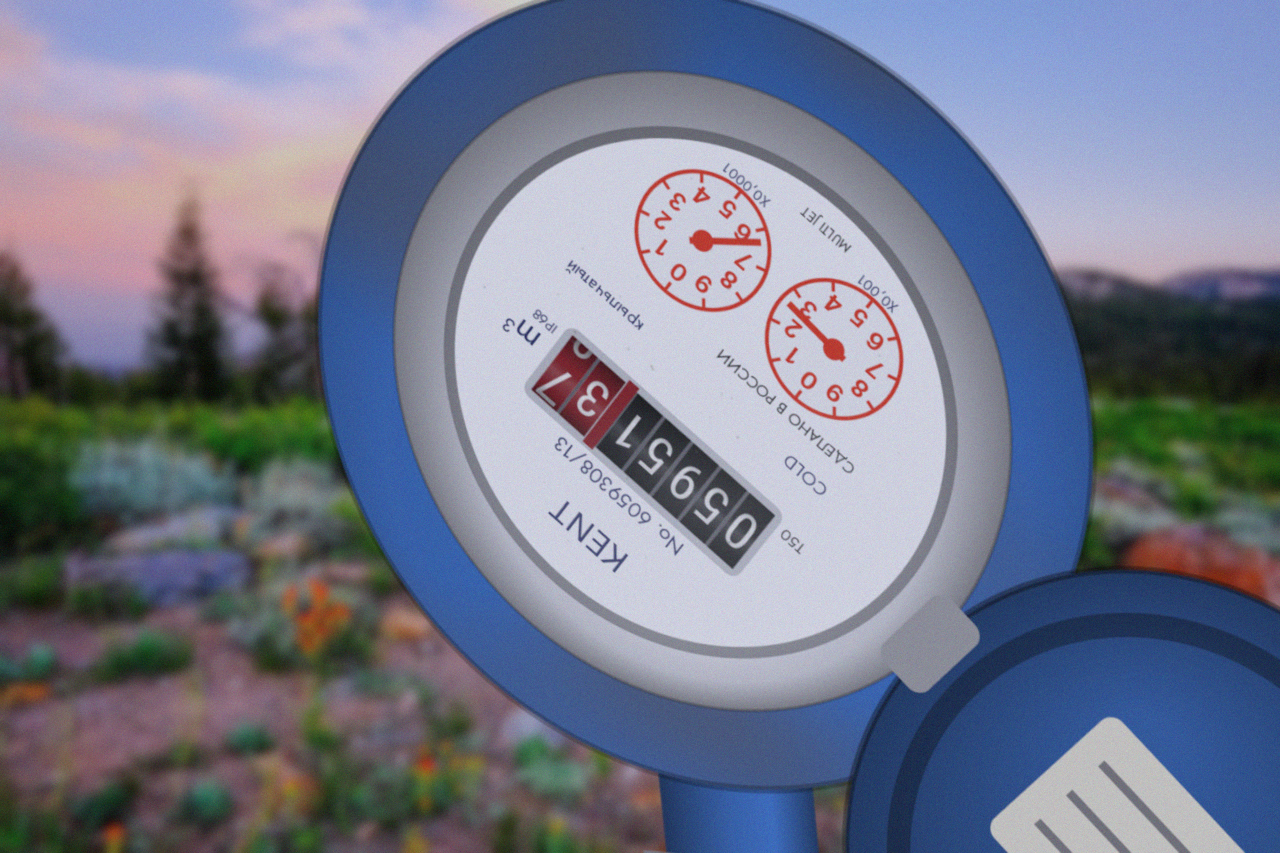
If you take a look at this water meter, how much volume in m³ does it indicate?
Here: 5951.3726 m³
